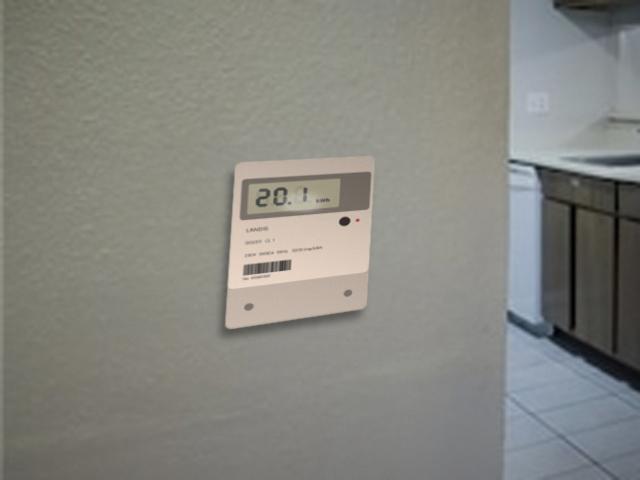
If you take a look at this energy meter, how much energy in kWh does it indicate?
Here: 20.1 kWh
